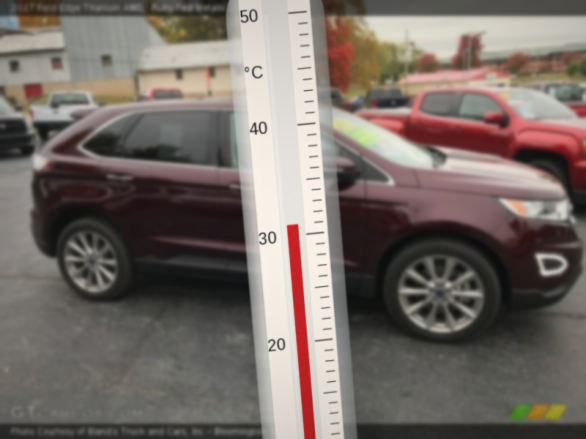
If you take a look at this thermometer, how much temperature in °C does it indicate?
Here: 31 °C
